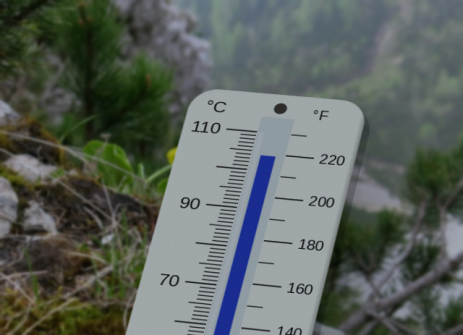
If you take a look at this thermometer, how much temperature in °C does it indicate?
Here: 104 °C
